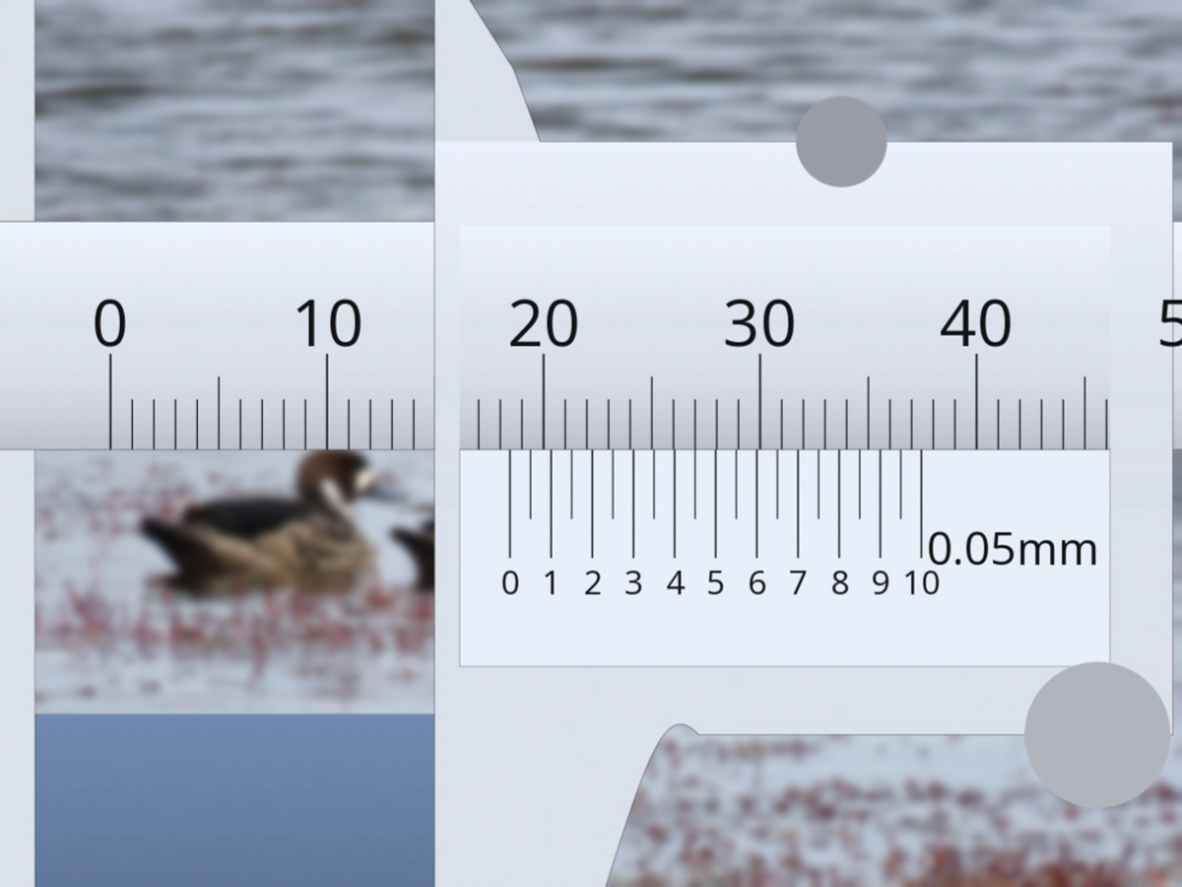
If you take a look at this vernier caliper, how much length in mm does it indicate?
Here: 18.45 mm
